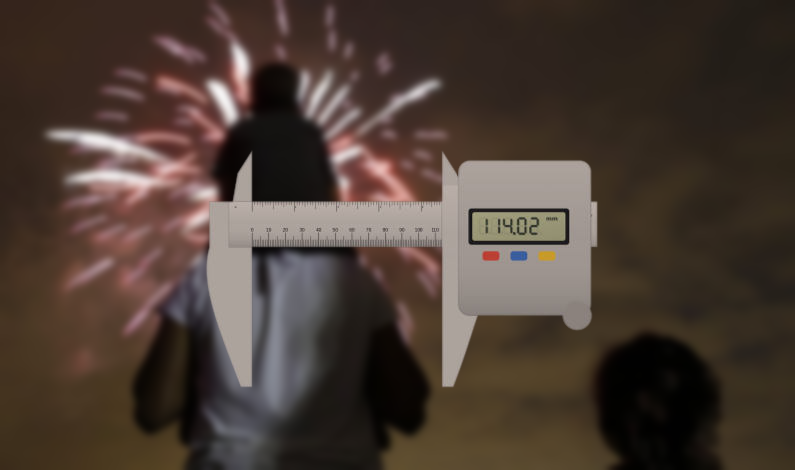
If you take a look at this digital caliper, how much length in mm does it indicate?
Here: 114.02 mm
